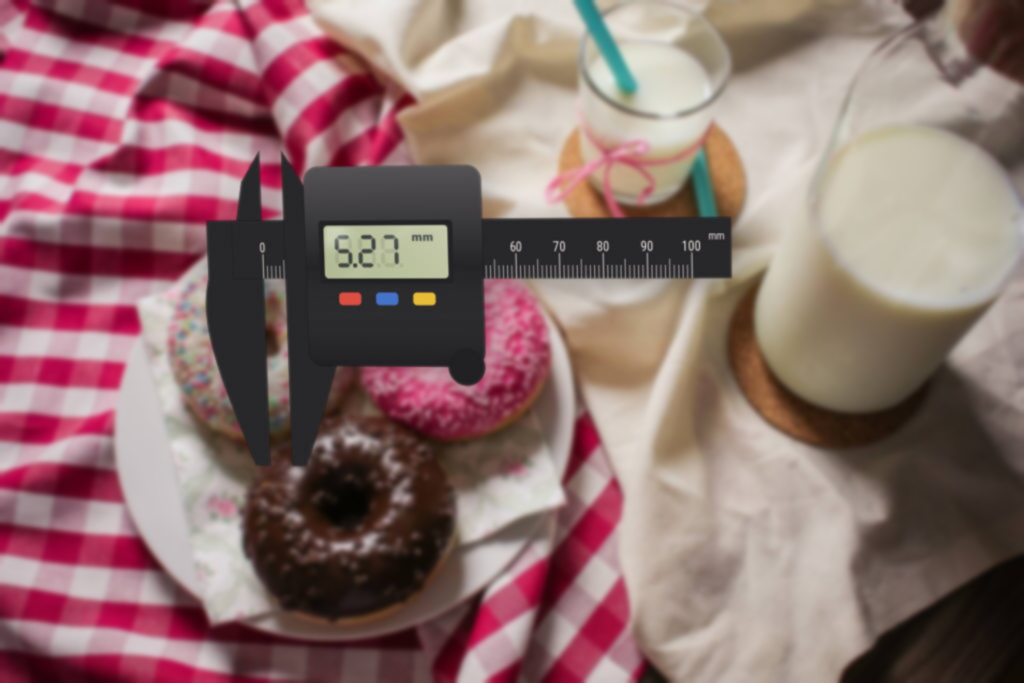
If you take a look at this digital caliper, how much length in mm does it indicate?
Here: 5.27 mm
